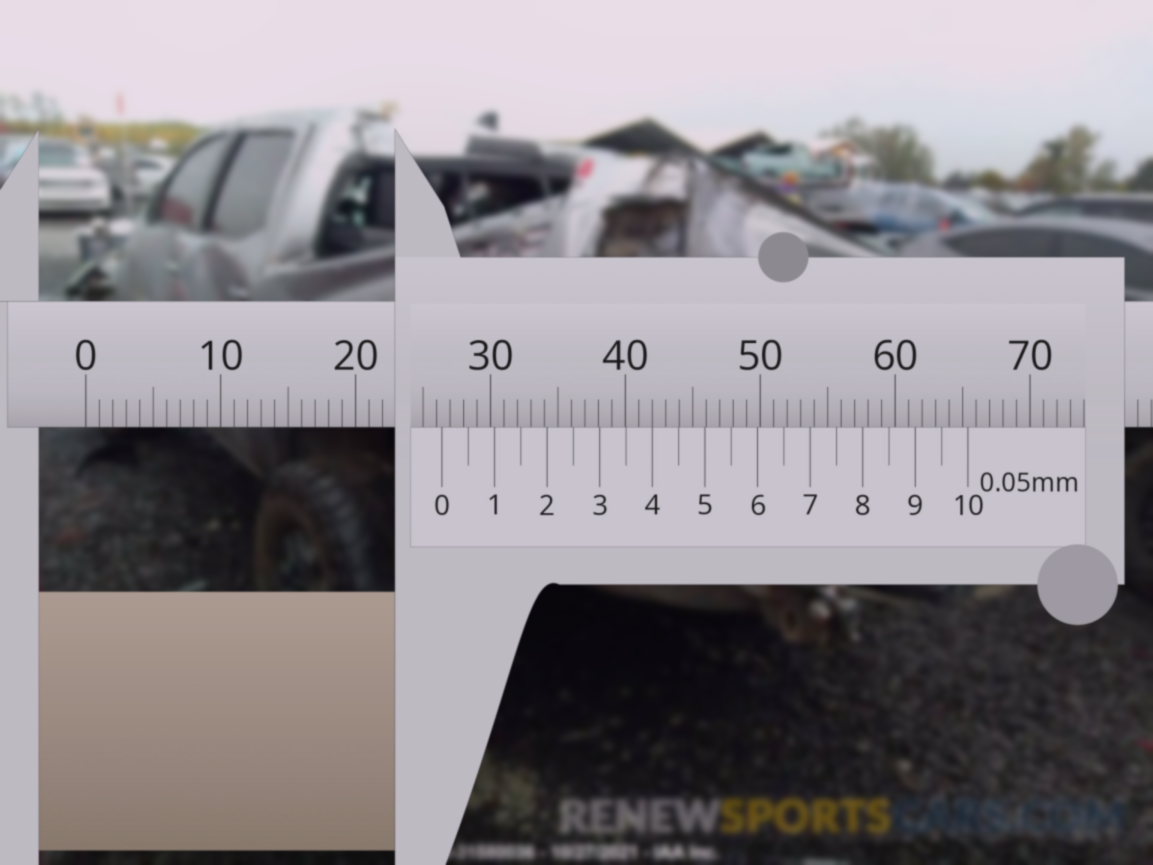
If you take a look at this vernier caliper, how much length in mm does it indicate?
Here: 26.4 mm
